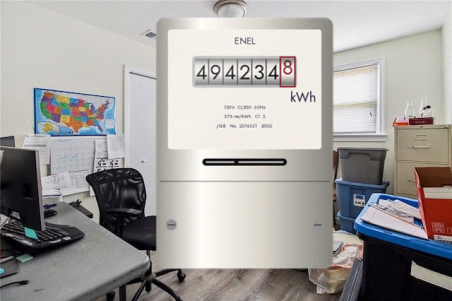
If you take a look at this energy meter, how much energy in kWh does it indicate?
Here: 494234.8 kWh
